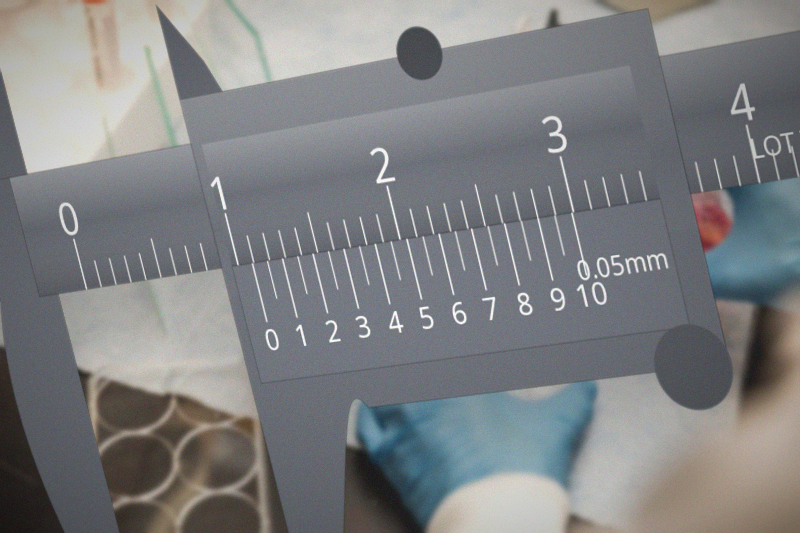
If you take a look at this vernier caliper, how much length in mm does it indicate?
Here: 10.9 mm
